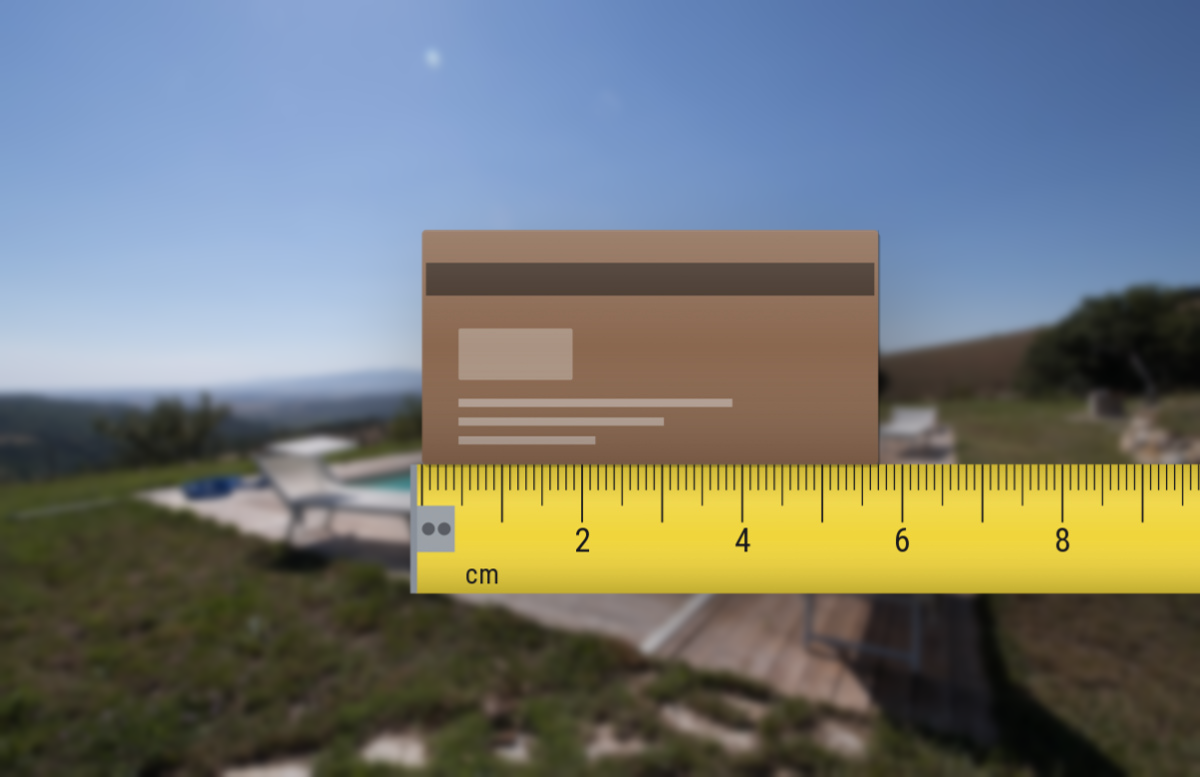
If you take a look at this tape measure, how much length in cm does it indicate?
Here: 5.7 cm
